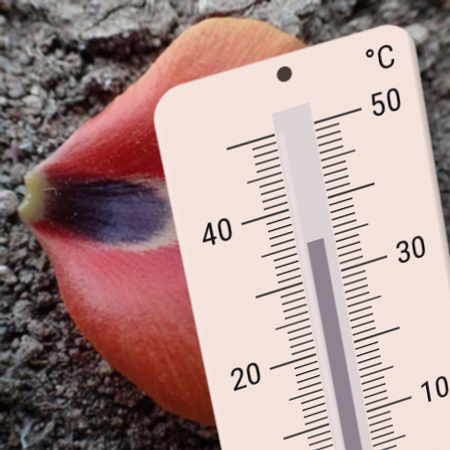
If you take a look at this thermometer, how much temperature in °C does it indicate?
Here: 35 °C
